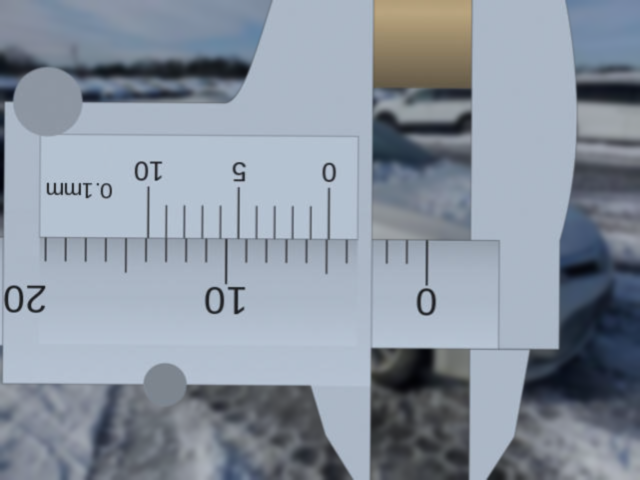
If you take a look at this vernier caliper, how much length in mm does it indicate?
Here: 4.9 mm
